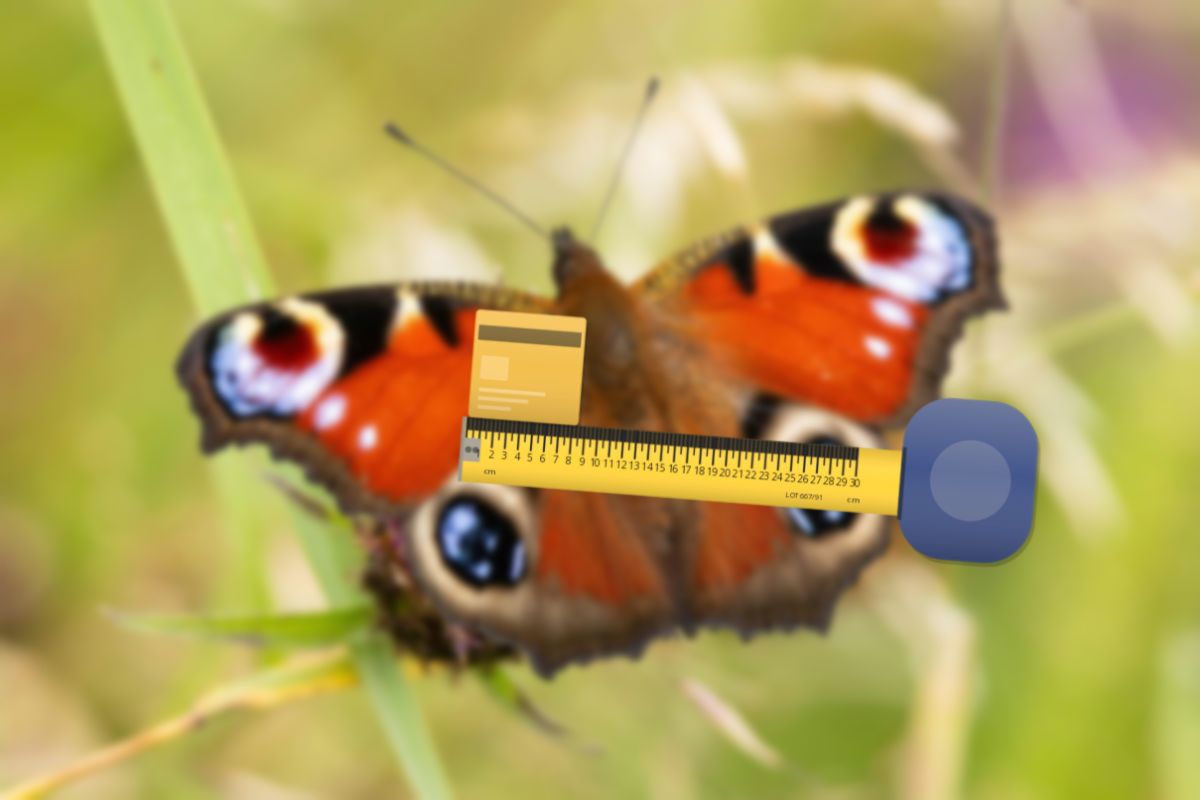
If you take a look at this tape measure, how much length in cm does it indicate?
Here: 8.5 cm
